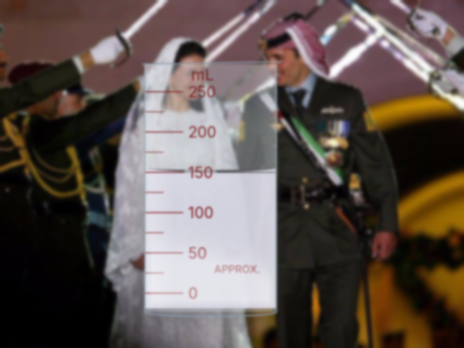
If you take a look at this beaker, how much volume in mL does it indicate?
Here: 150 mL
